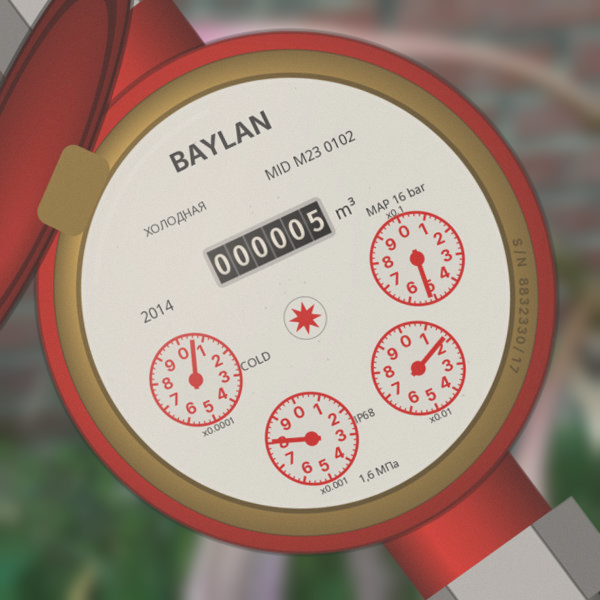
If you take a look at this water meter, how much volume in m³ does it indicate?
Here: 5.5180 m³
